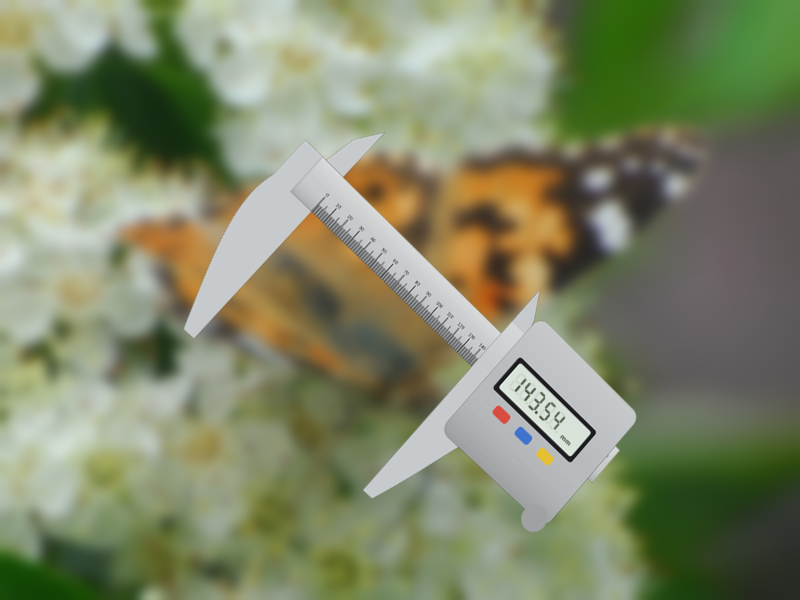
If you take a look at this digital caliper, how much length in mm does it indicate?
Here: 143.54 mm
